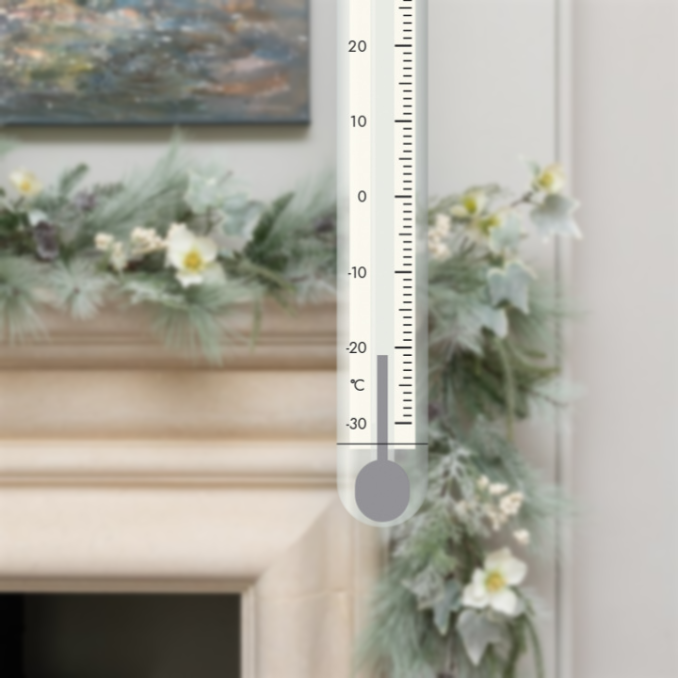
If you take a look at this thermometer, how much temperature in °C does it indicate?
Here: -21 °C
